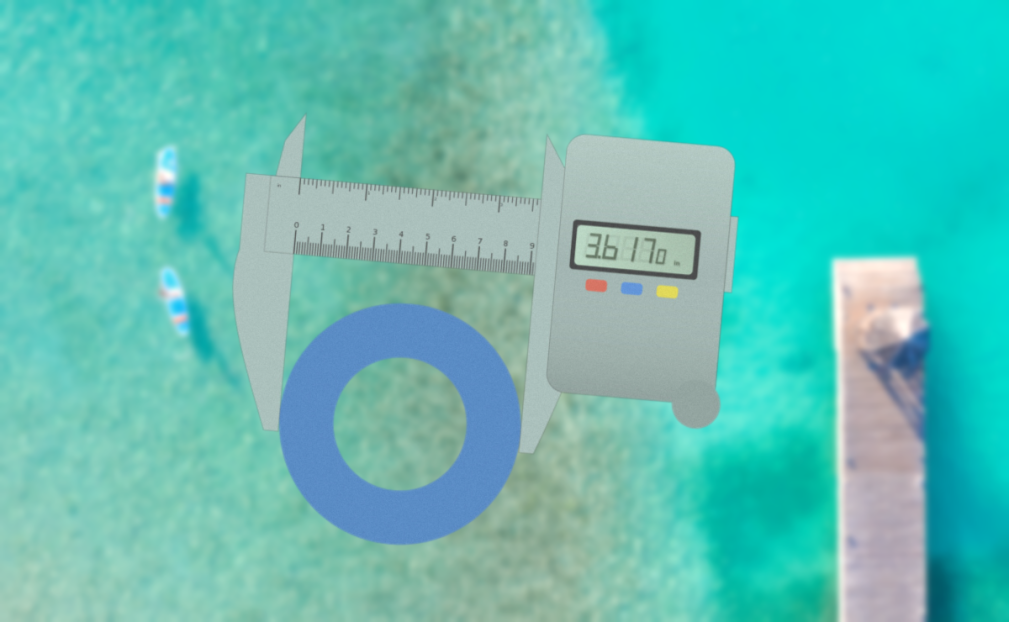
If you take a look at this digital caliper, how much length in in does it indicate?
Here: 3.6170 in
